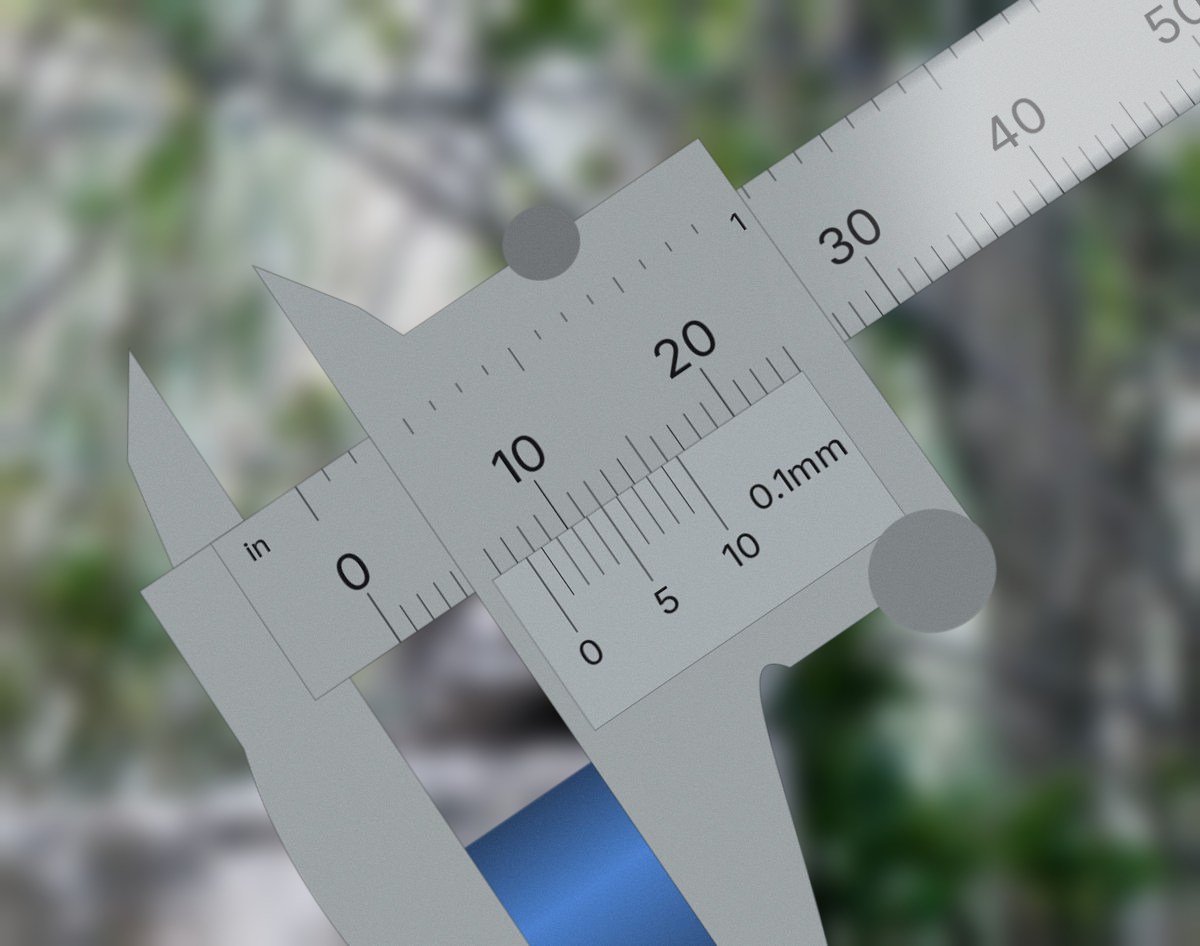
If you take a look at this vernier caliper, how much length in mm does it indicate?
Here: 7.5 mm
